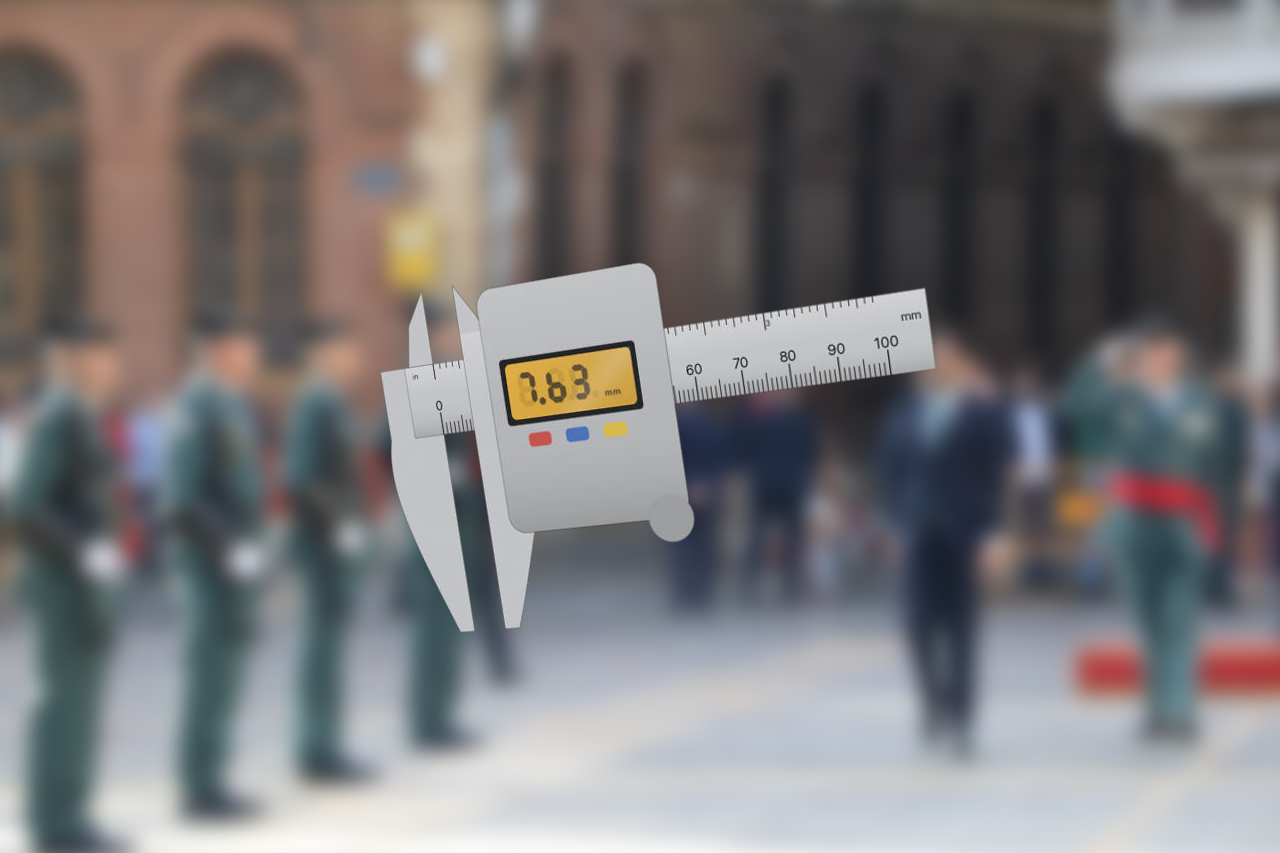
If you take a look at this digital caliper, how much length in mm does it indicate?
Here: 7.63 mm
